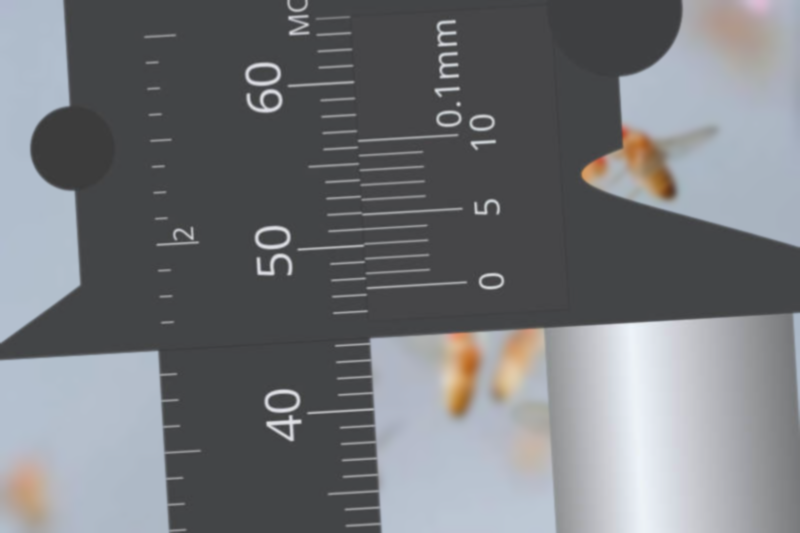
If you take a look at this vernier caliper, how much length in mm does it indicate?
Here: 47.4 mm
